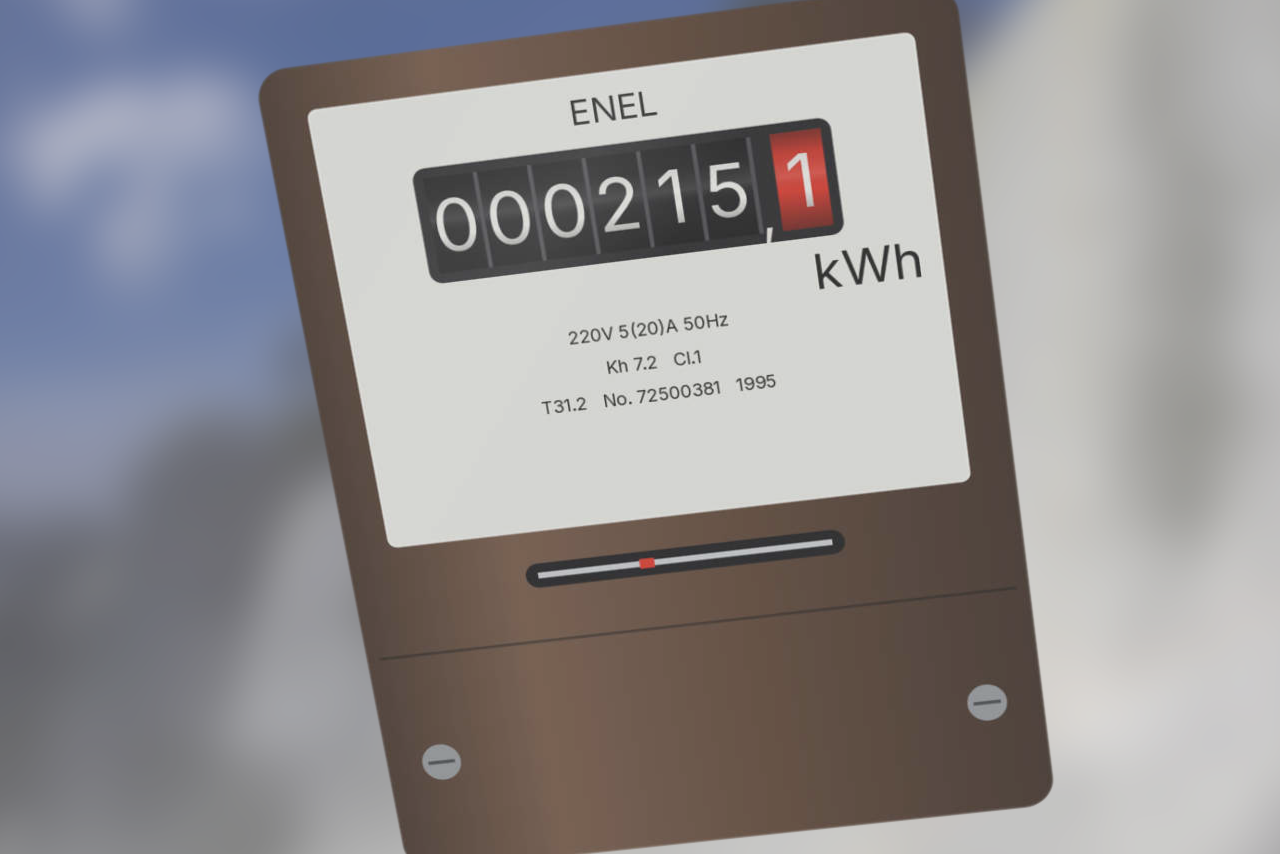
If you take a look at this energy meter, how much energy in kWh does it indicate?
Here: 215.1 kWh
